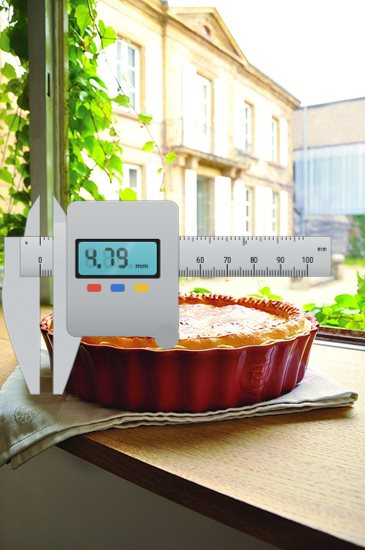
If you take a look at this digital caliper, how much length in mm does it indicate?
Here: 4.79 mm
